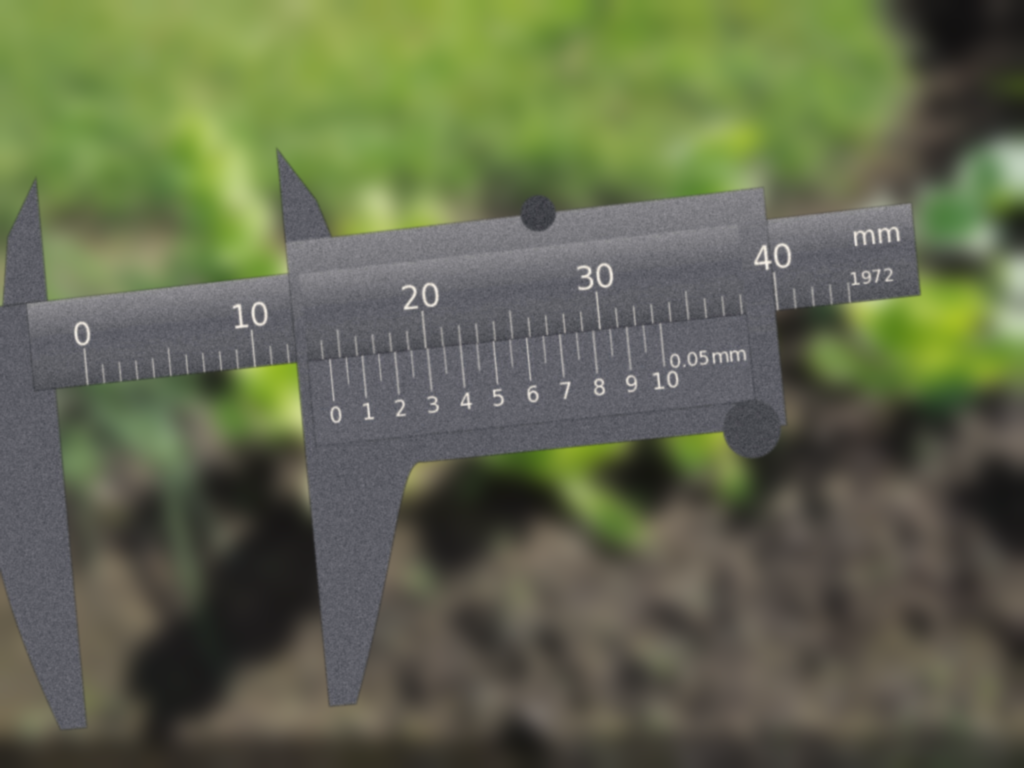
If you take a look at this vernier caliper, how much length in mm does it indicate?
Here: 14.4 mm
